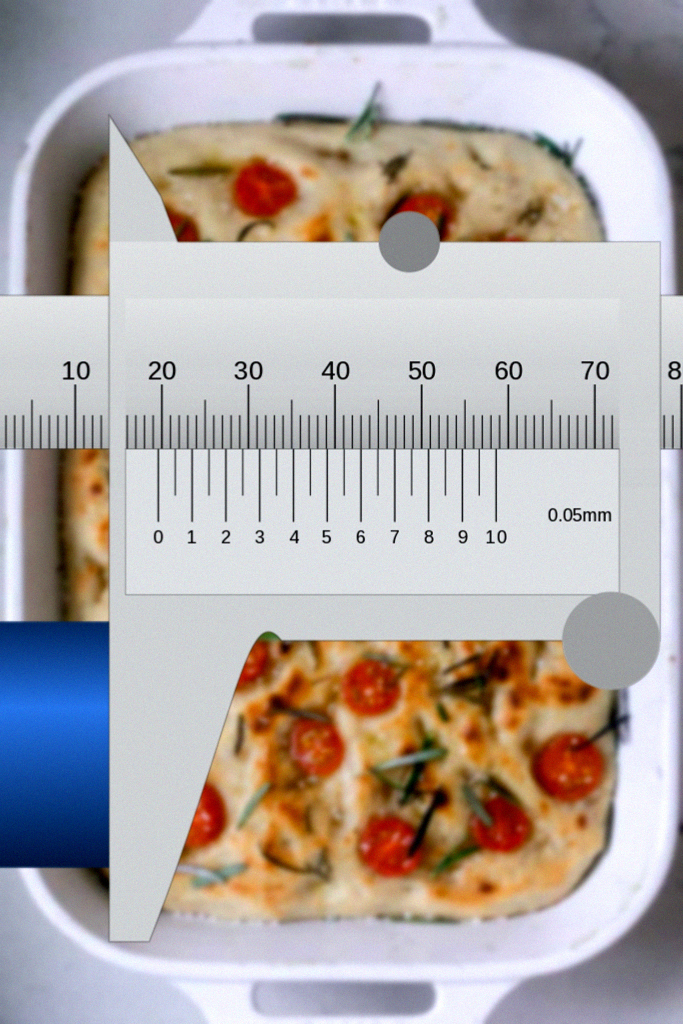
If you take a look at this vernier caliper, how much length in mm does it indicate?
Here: 19.6 mm
